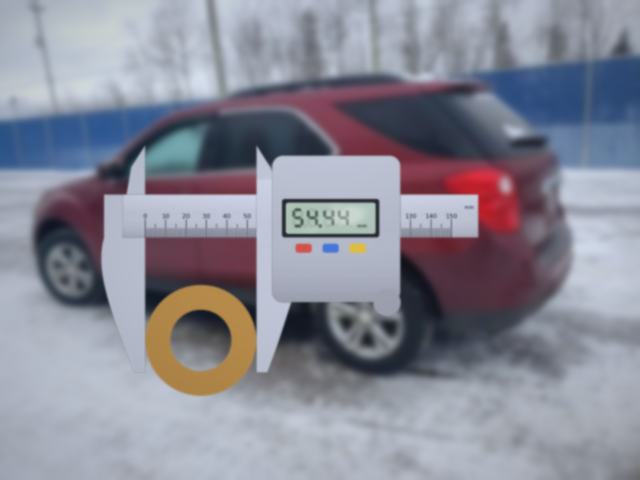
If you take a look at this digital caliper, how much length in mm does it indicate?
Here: 54.44 mm
